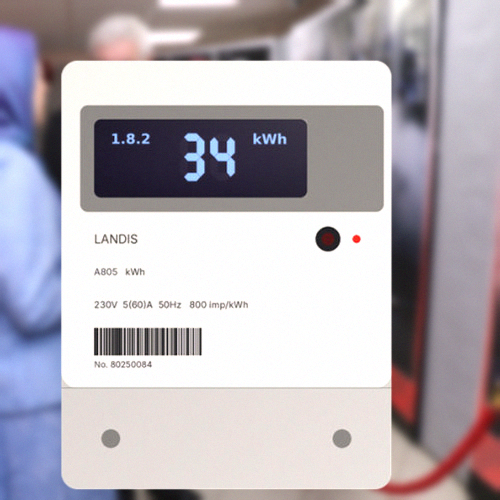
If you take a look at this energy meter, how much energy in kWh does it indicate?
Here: 34 kWh
